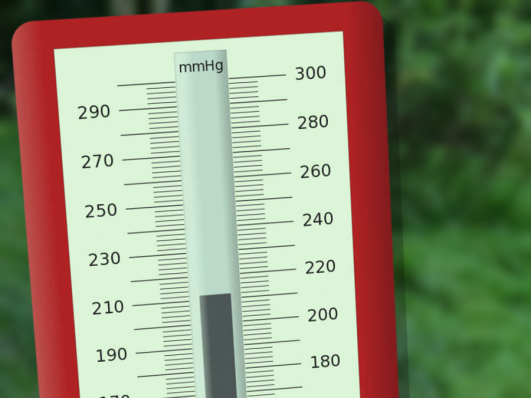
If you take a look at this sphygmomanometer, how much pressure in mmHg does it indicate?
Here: 212 mmHg
